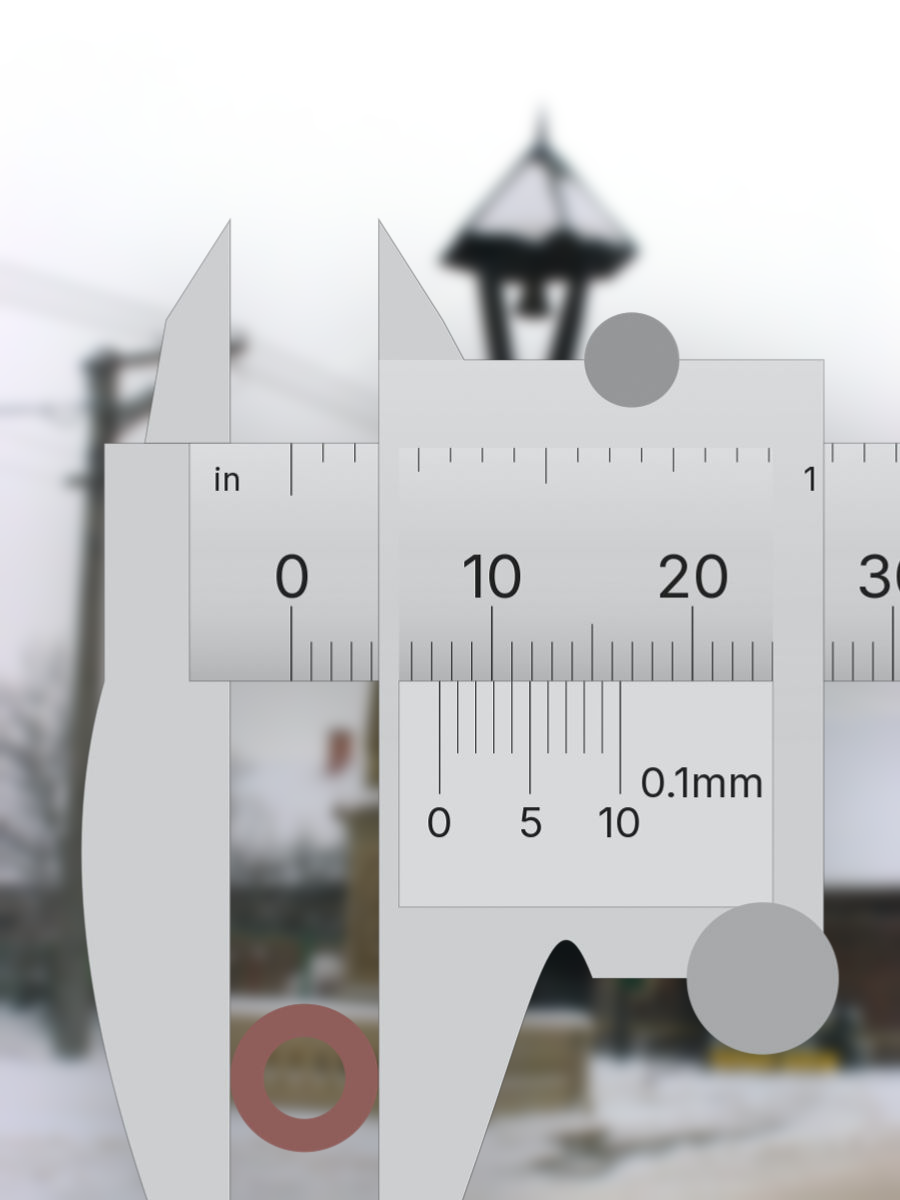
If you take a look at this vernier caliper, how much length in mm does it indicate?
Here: 7.4 mm
